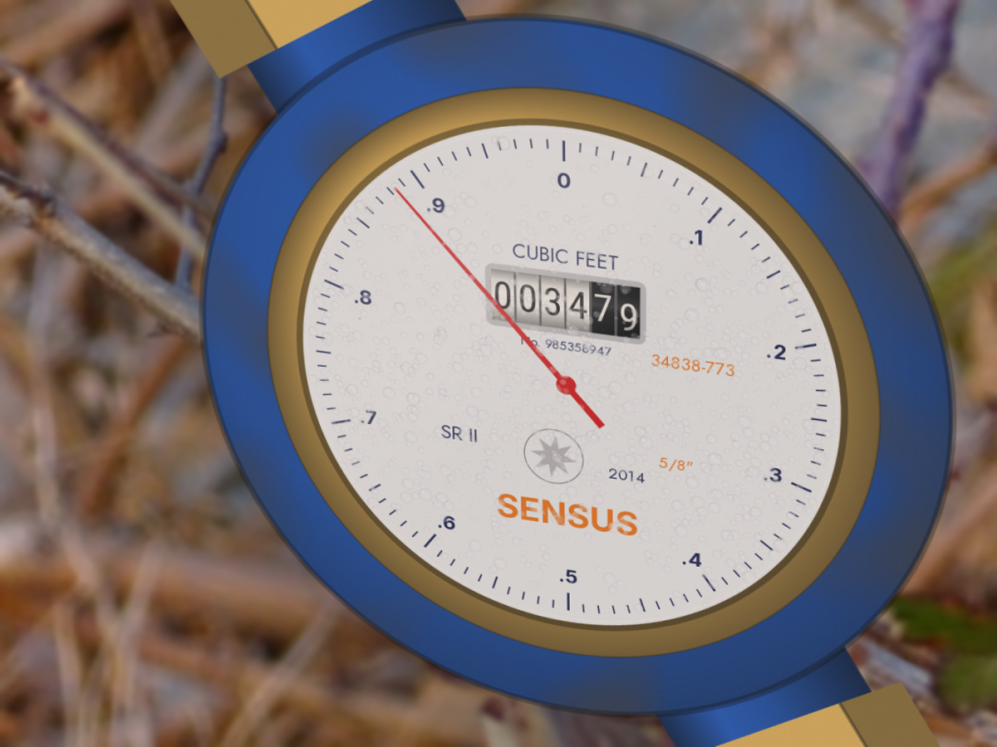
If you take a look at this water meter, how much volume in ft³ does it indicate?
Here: 3478.88 ft³
